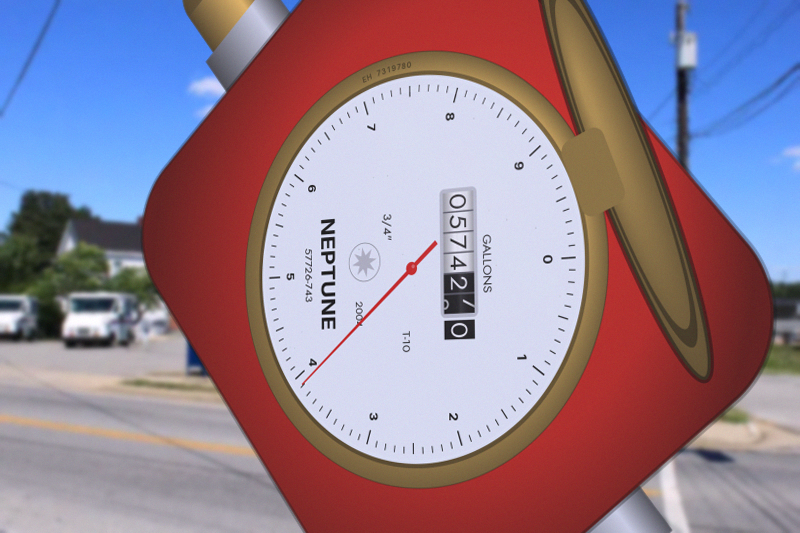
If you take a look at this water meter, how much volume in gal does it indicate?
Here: 574273.9 gal
